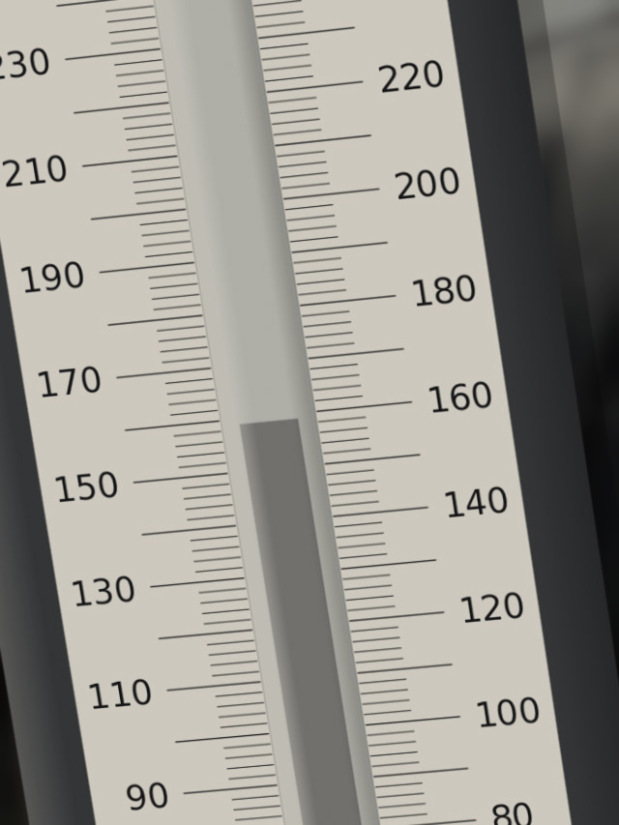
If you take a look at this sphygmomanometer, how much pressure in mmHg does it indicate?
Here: 159 mmHg
